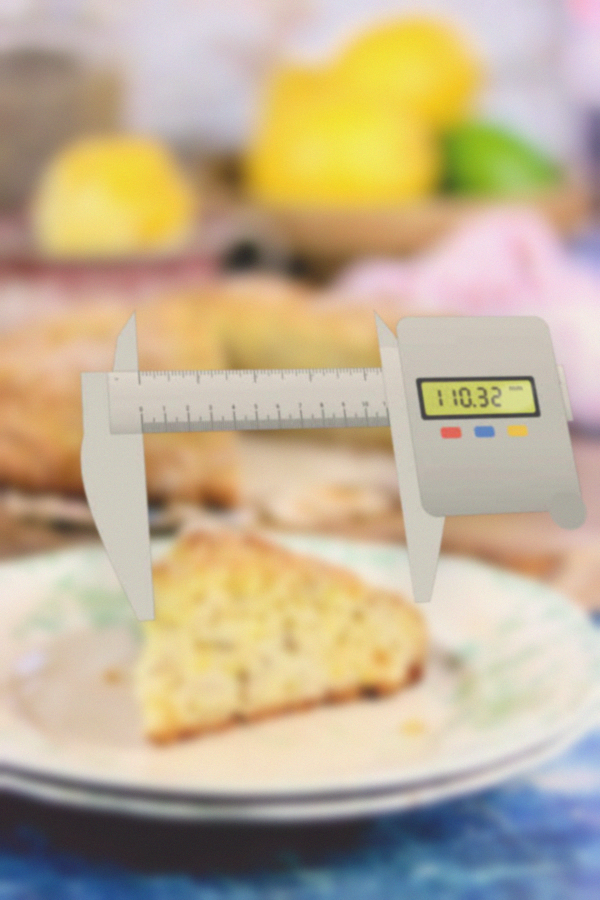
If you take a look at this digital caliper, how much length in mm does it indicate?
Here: 110.32 mm
